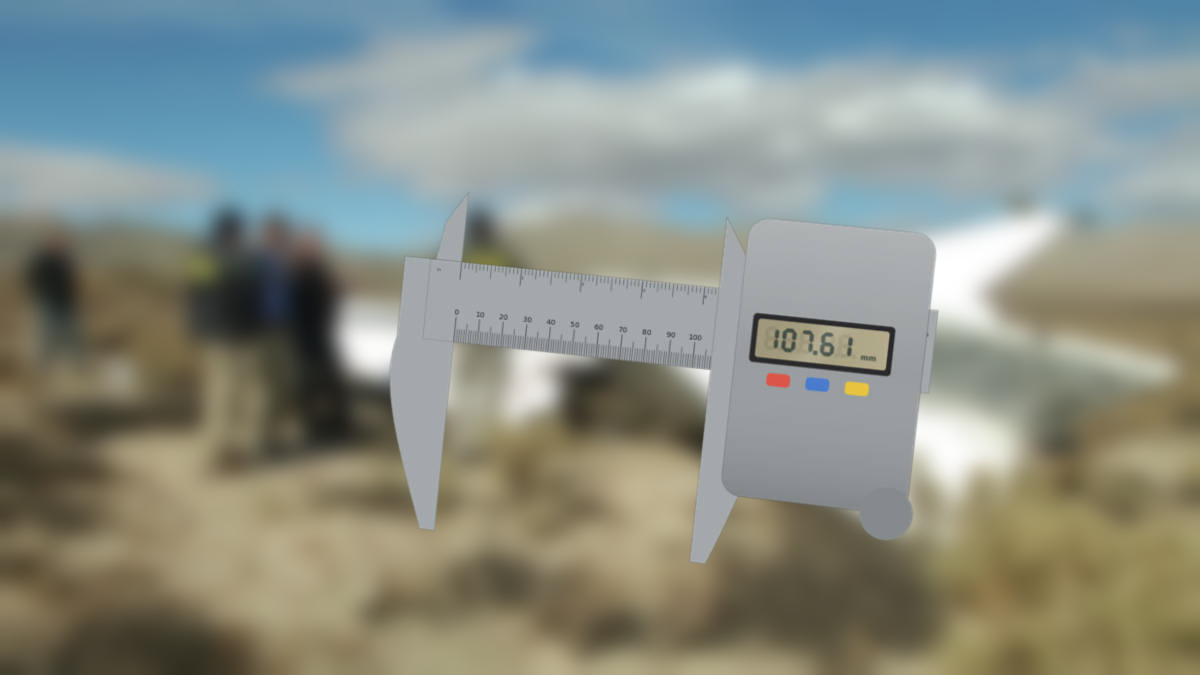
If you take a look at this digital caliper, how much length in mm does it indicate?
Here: 107.61 mm
